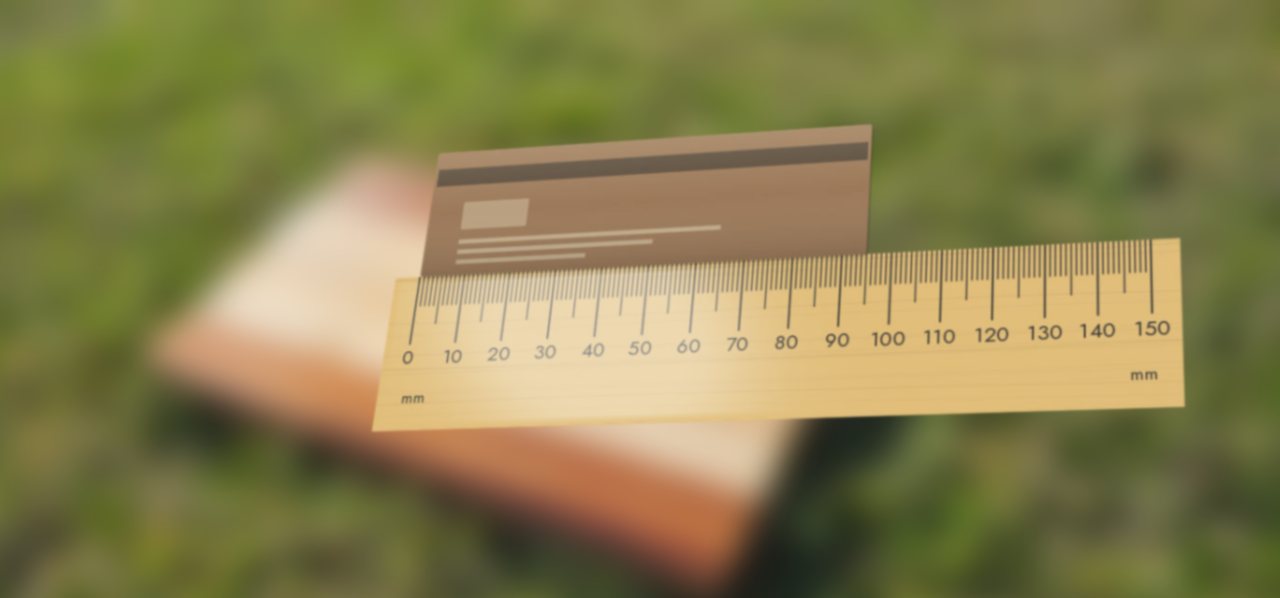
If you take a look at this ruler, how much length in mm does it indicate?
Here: 95 mm
